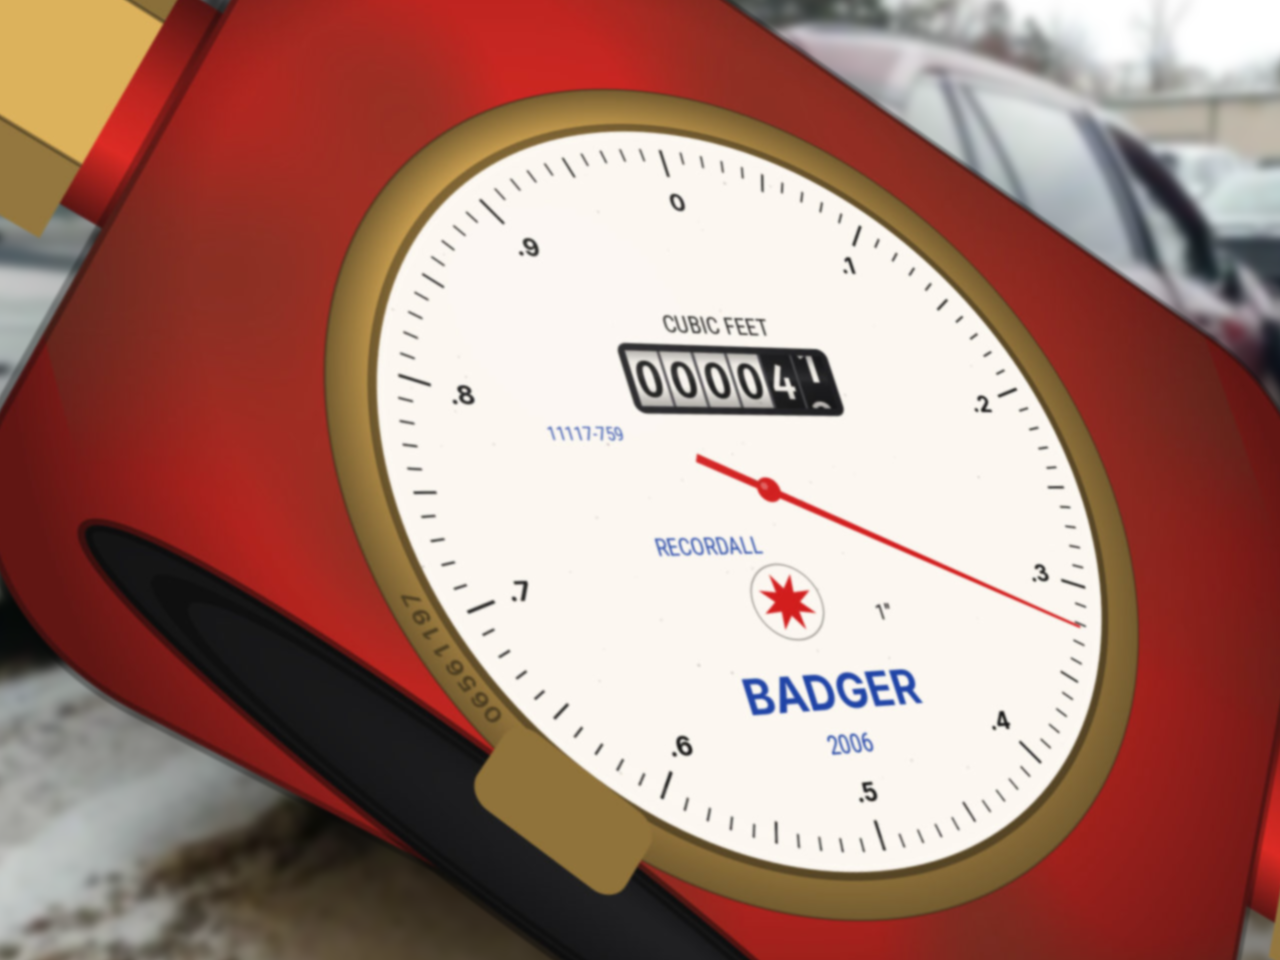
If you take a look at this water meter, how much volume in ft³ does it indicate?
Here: 41.32 ft³
